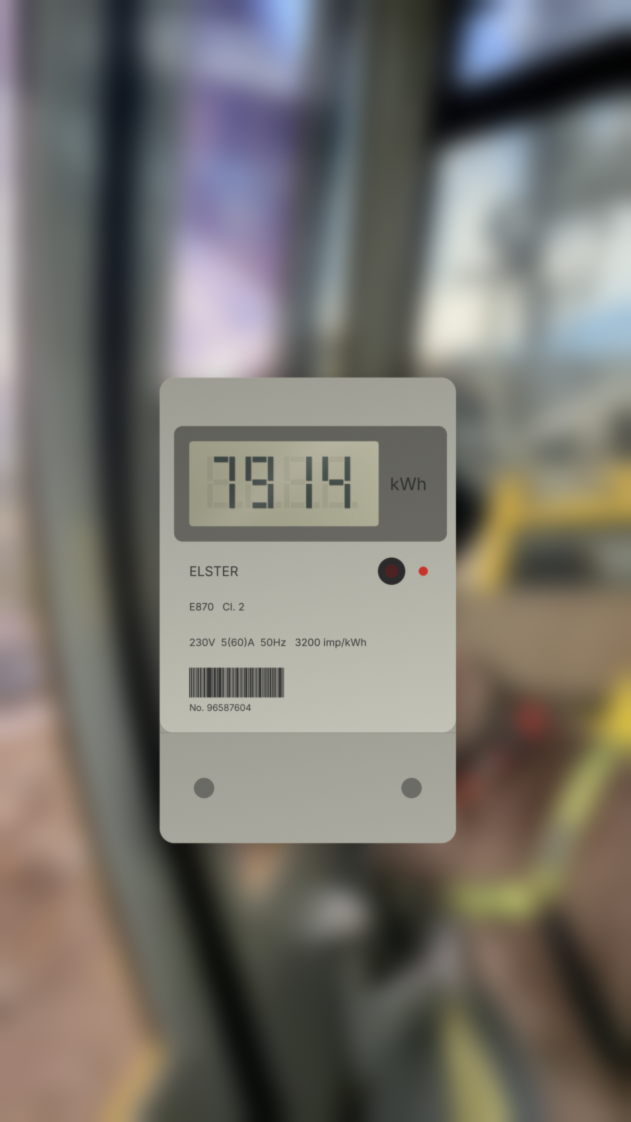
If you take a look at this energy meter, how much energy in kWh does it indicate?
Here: 7914 kWh
